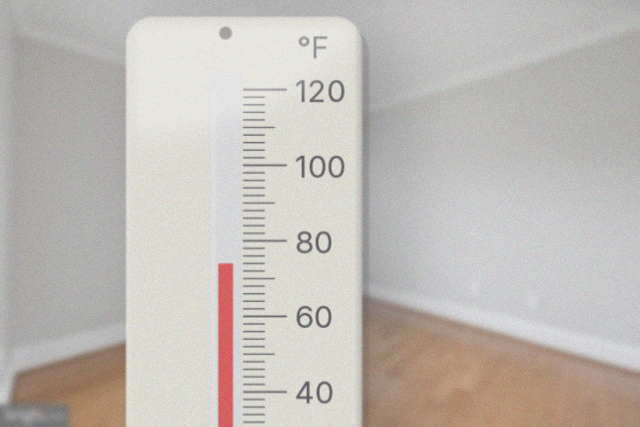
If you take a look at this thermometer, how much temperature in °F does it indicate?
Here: 74 °F
